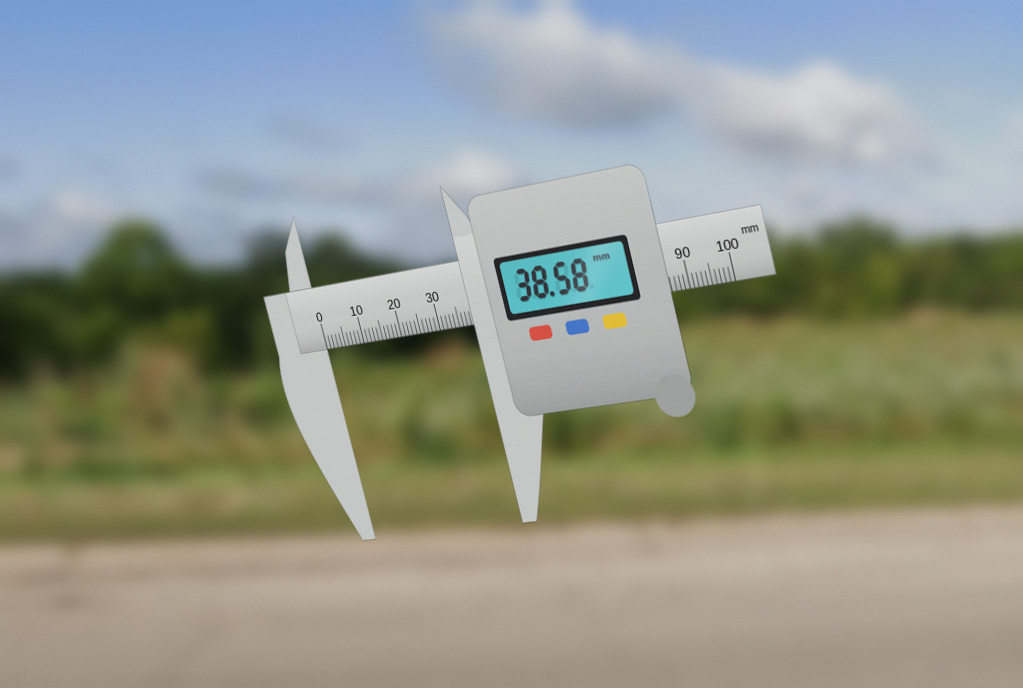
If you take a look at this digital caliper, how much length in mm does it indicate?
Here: 38.58 mm
